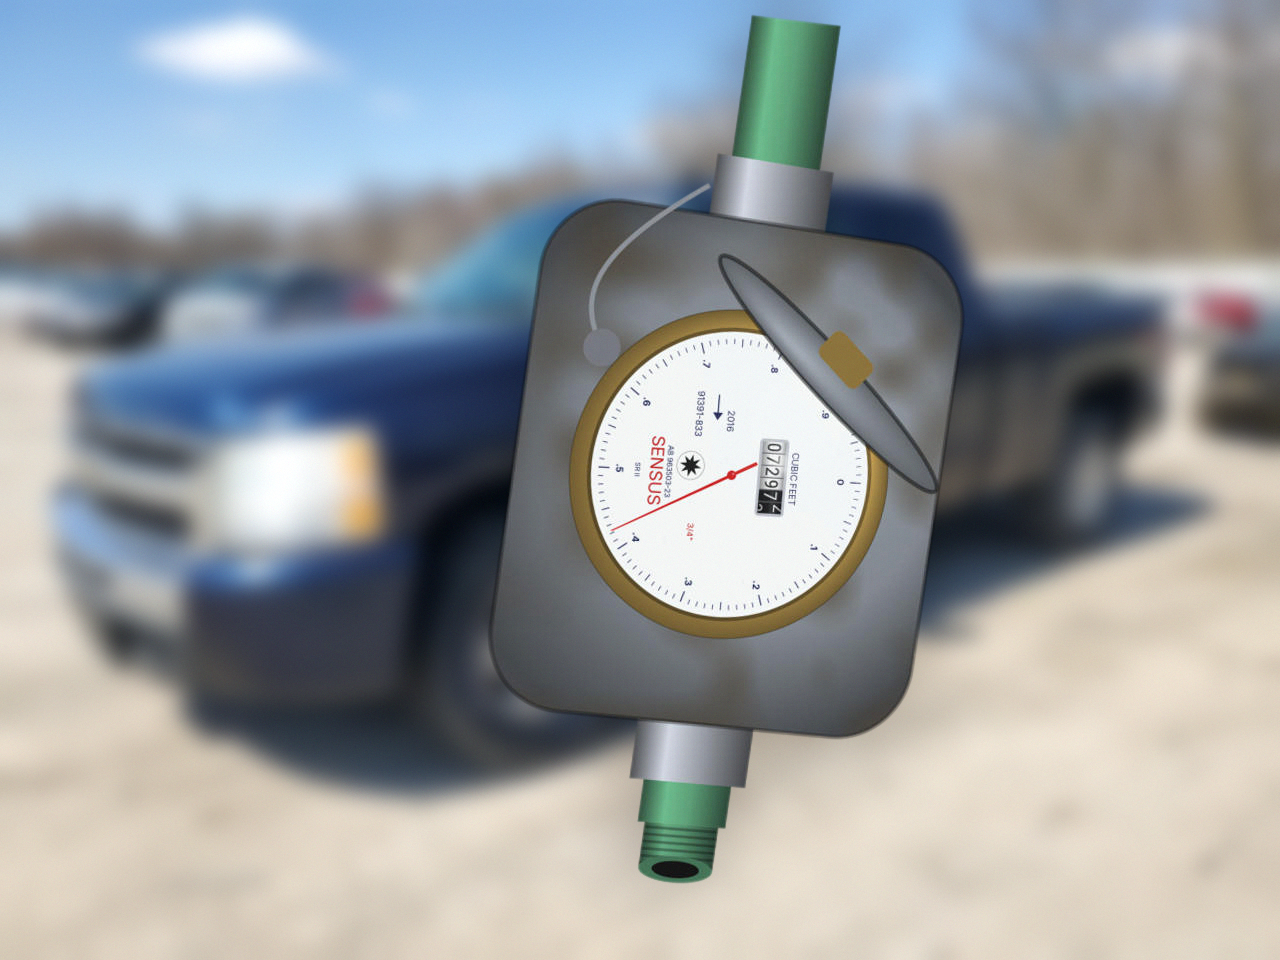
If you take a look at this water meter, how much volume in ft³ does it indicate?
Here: 72972.42 ft³
